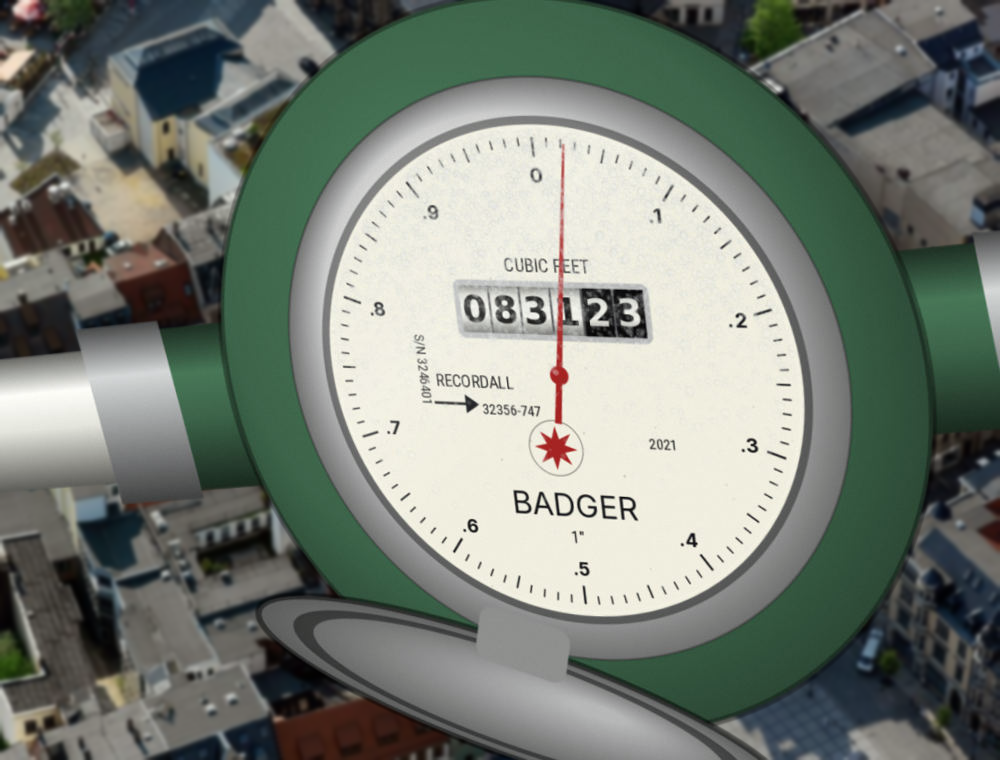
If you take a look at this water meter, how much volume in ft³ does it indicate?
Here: 83123.02 ft³
